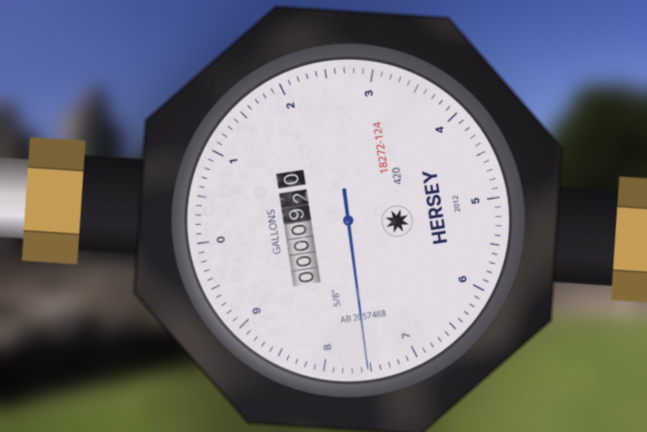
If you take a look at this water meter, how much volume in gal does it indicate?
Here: 917.5 gal
